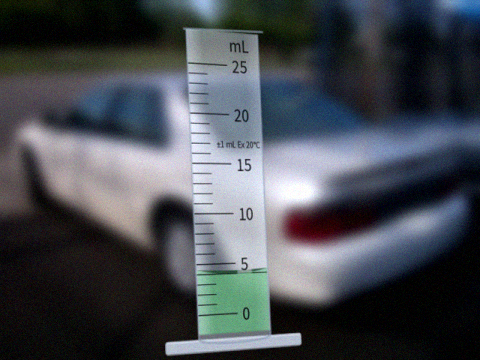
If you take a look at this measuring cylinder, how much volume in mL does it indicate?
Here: 4 mL
